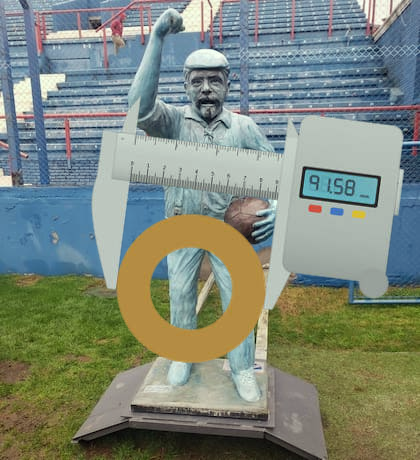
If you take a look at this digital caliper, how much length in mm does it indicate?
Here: 91.58 mm
